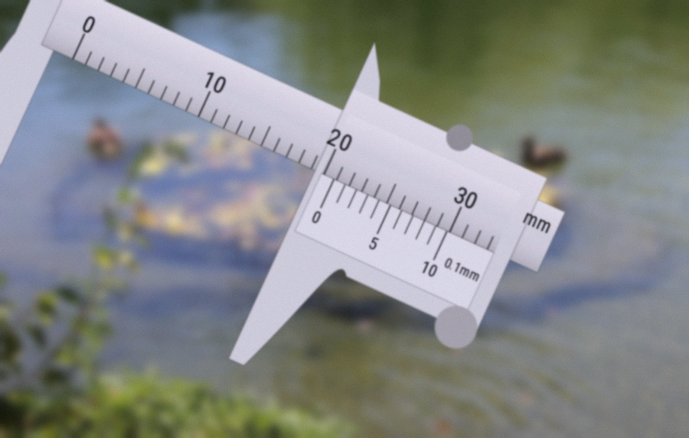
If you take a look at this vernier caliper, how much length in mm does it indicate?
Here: 20.8 mm
